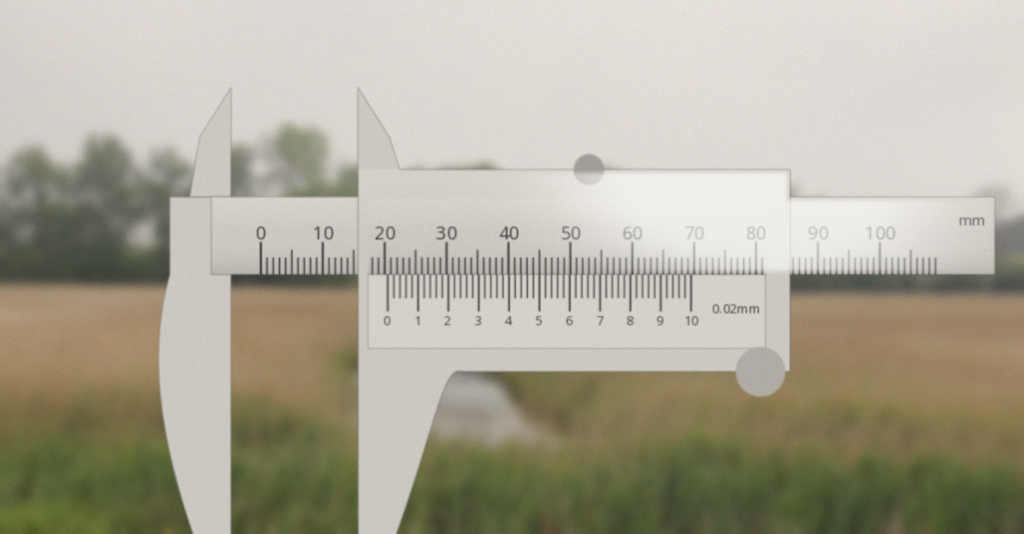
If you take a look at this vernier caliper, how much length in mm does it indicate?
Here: 20.5 mm
